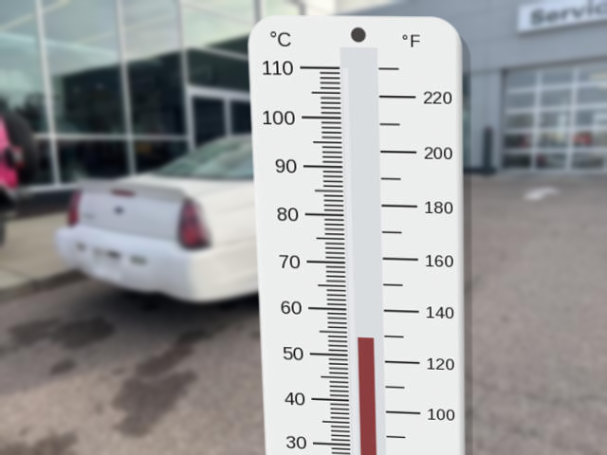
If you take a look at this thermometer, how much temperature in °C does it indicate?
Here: 54 °C
